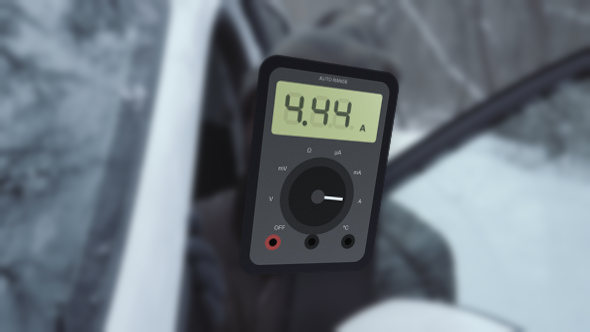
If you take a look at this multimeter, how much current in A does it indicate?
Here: 4.44 A
